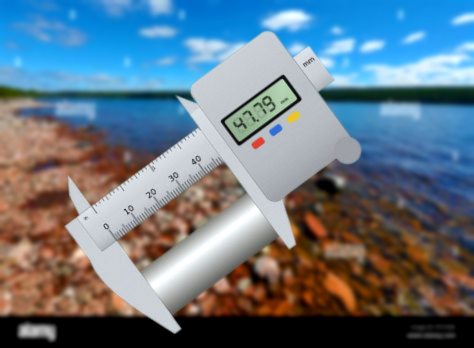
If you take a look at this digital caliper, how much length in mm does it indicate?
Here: 47.79 mm
